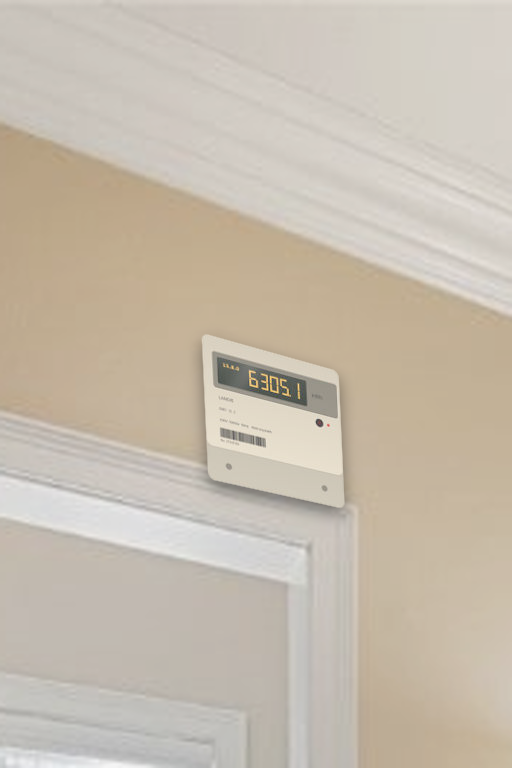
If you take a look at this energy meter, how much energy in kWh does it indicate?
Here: 6305.1 kWh
